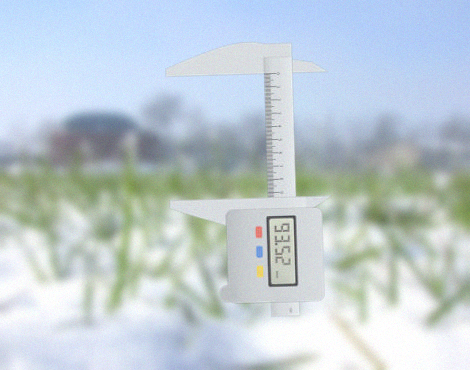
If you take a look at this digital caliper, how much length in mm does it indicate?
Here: 93.52 mm
